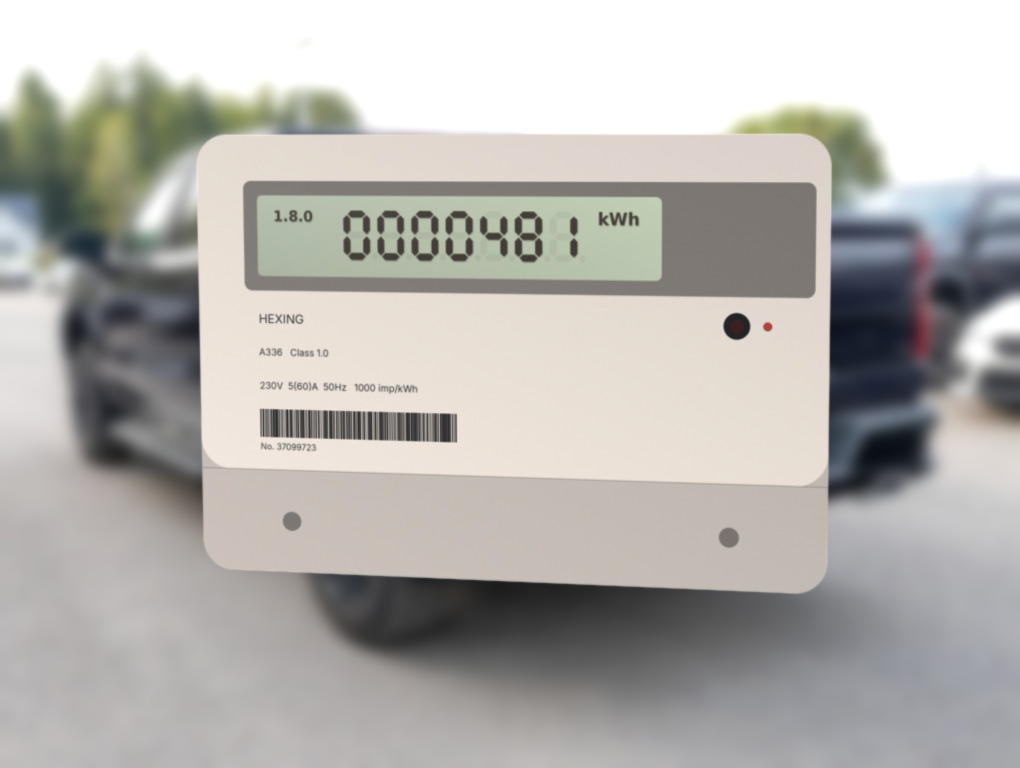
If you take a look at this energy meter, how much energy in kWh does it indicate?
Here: 481 kWh
